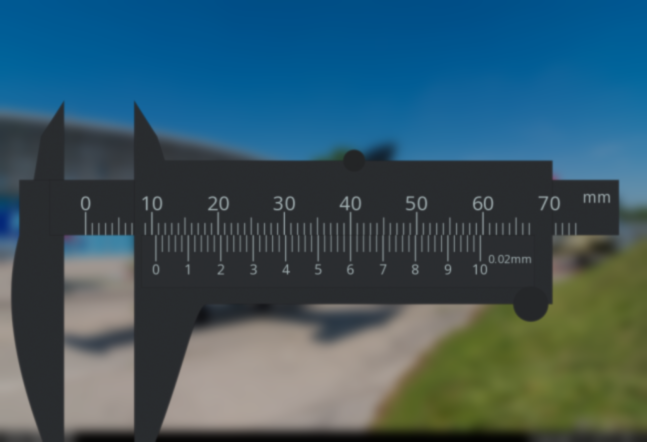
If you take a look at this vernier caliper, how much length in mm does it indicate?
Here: 10.6 mm
